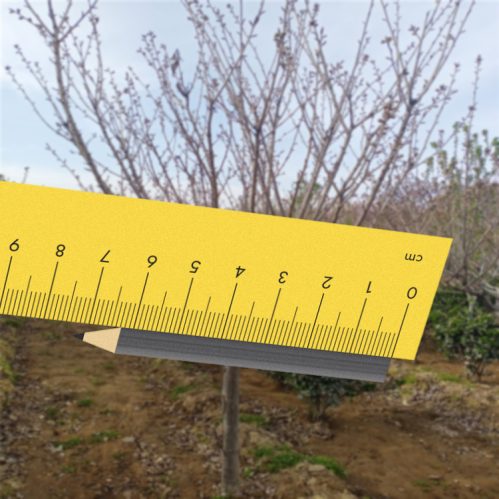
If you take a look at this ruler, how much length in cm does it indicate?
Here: 7.3 cm
